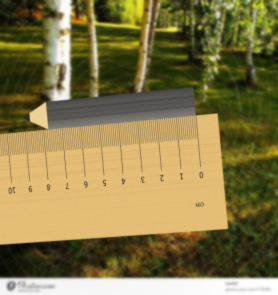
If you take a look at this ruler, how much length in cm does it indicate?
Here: 9 cm
